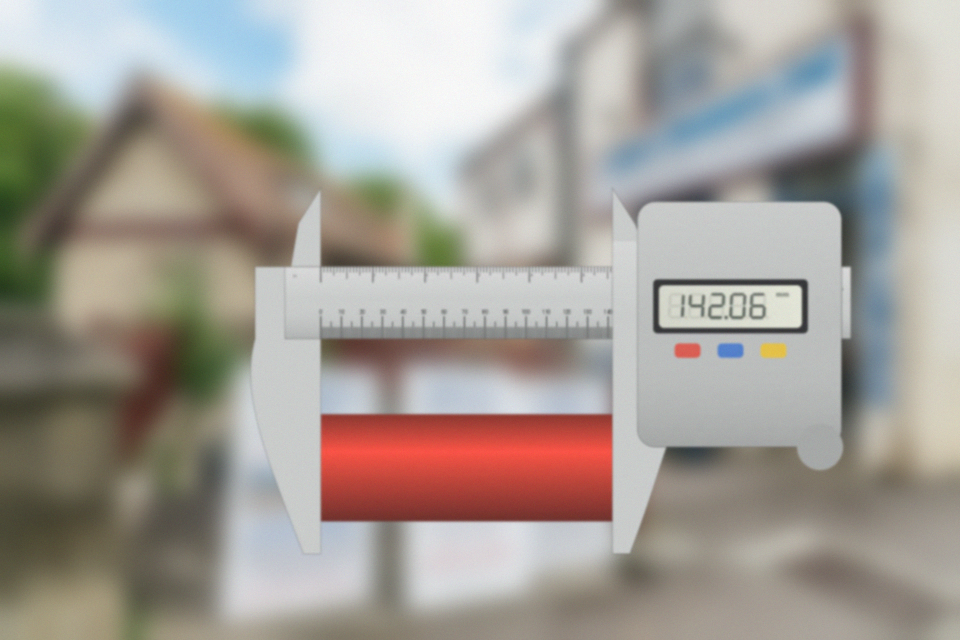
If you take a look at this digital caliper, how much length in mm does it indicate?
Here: 142.06 mm
